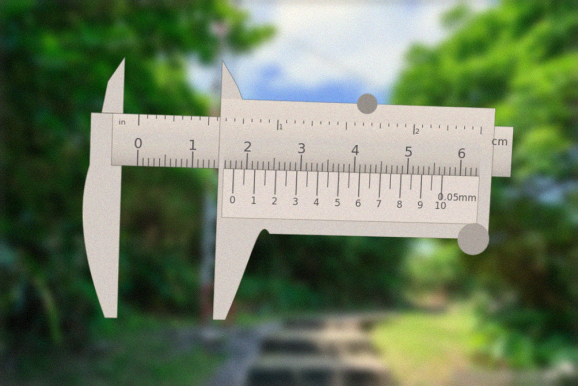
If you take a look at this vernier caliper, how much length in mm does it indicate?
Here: 17.6 mm
